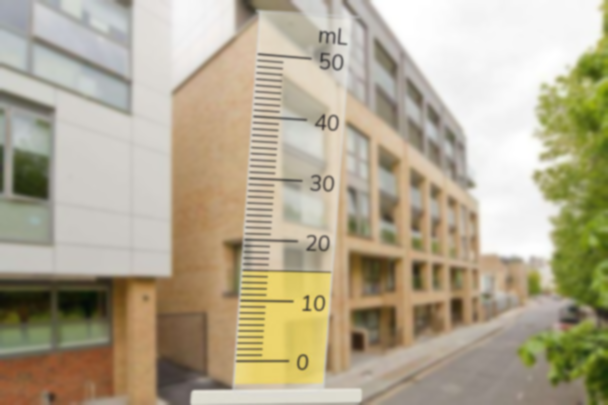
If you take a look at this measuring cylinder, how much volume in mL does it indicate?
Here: 15 mL
